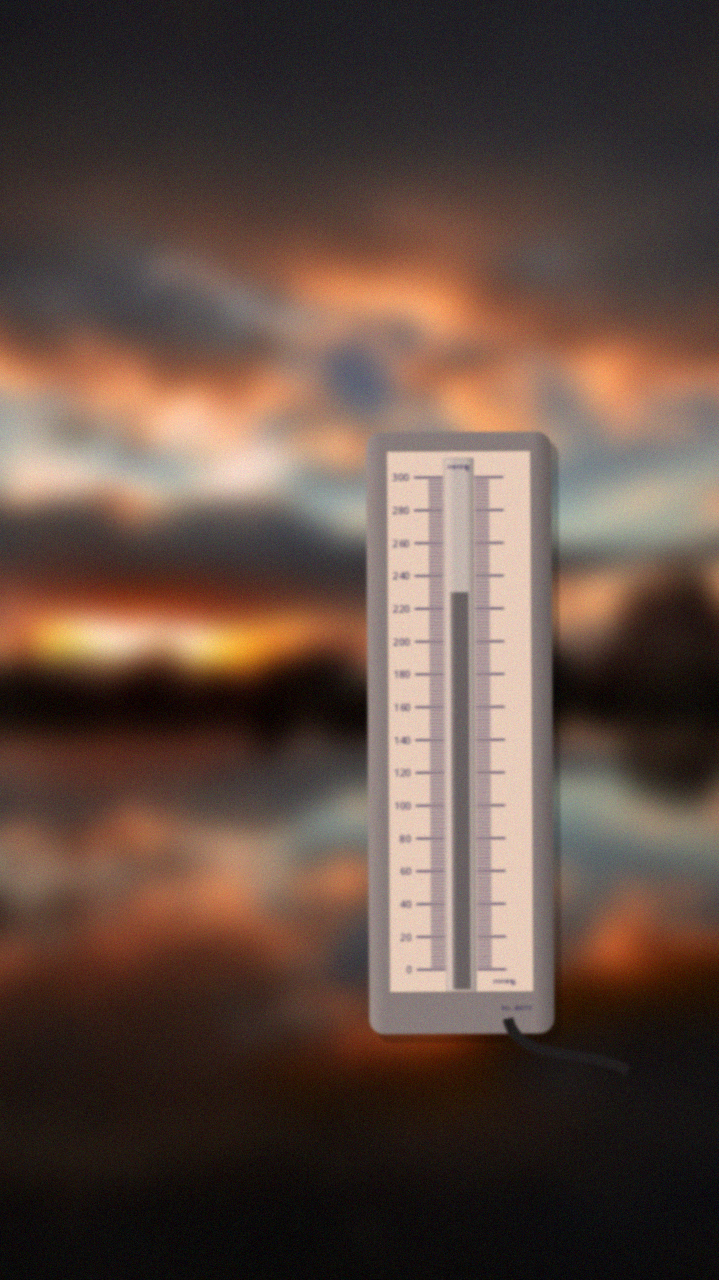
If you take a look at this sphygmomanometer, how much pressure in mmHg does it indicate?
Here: 230 mmHg
